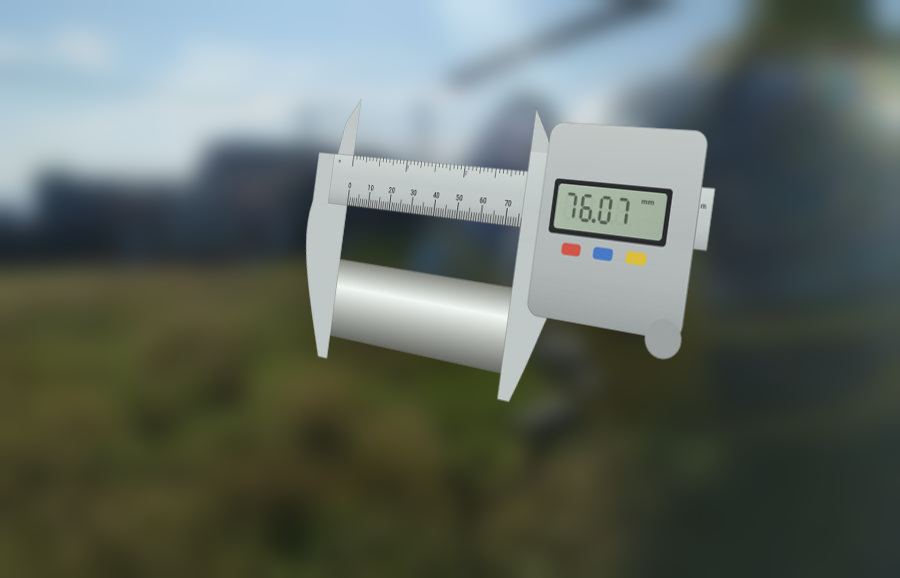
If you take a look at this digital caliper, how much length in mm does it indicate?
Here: 76.07 mm
